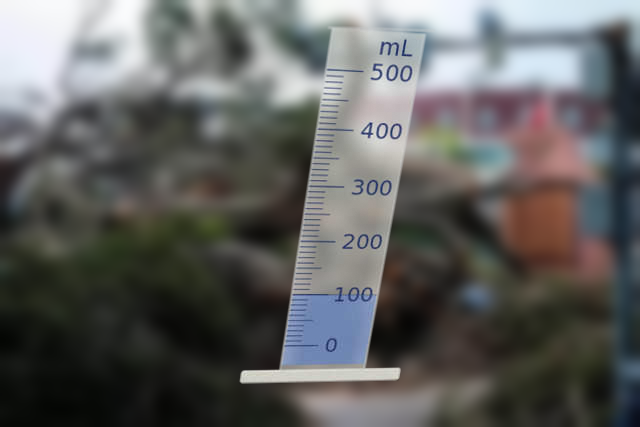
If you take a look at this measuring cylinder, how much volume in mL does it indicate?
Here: 100 mL
